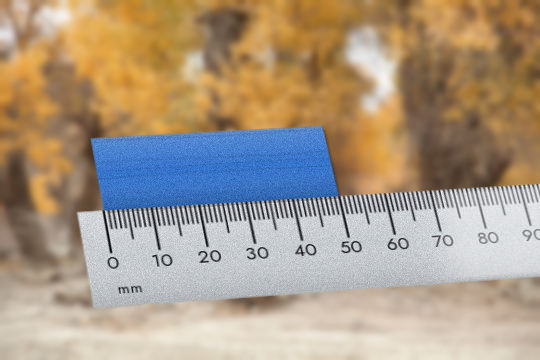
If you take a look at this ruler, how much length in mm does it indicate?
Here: 50 mm
